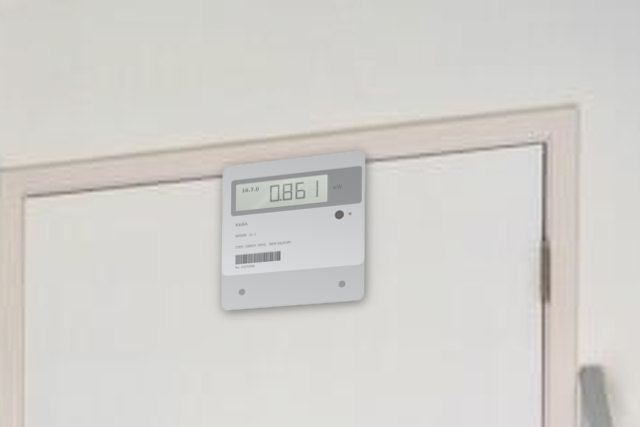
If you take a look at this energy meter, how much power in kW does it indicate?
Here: 0.861 kW
